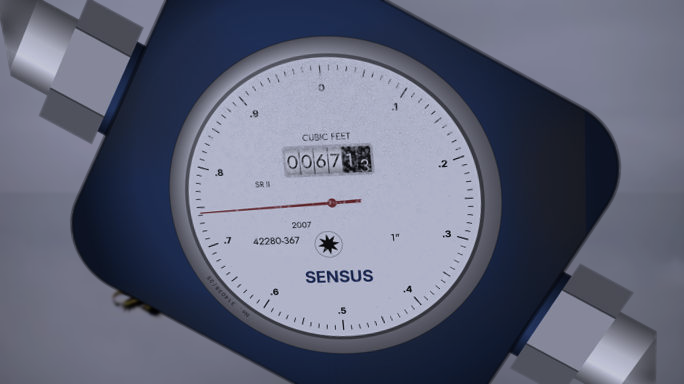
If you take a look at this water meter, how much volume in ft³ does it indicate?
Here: 6712.74 ft³
